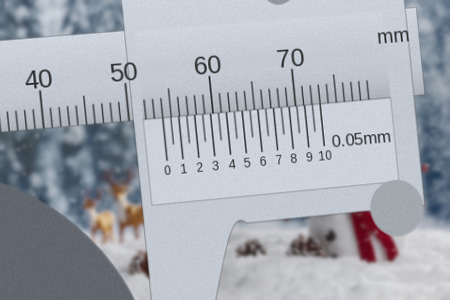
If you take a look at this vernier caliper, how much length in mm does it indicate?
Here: 54.0 mm
